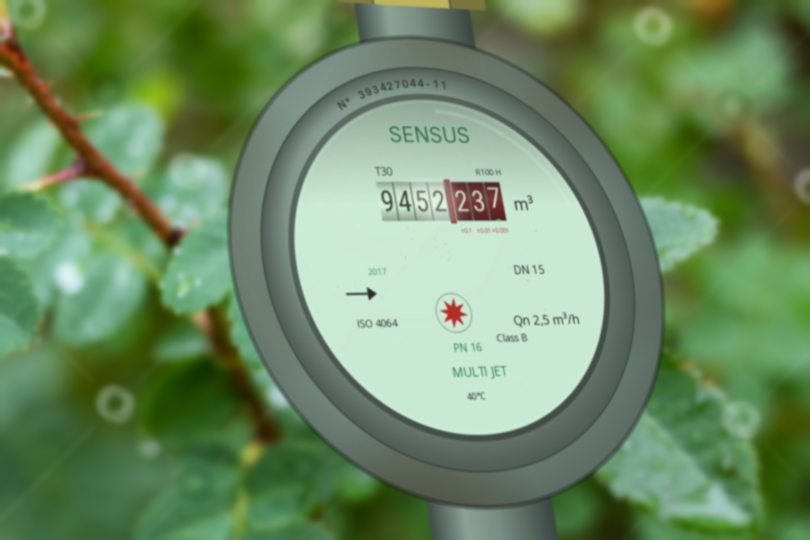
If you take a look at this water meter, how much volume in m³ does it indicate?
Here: 9452.237 m³
